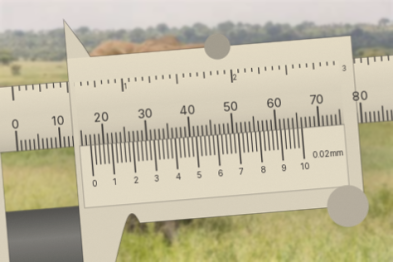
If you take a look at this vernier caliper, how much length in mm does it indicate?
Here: 17.0 mm
